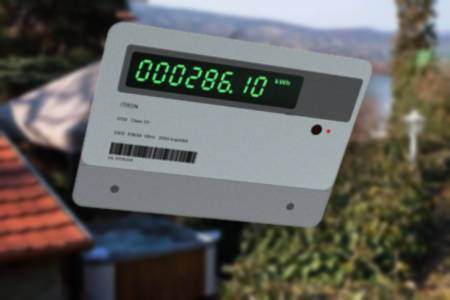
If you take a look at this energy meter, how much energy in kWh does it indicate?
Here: 286.10 kWh
